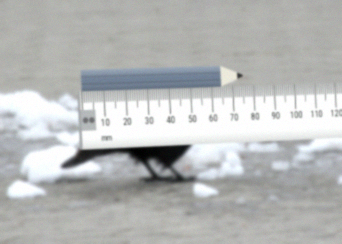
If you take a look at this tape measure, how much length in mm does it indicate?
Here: 75 mm
